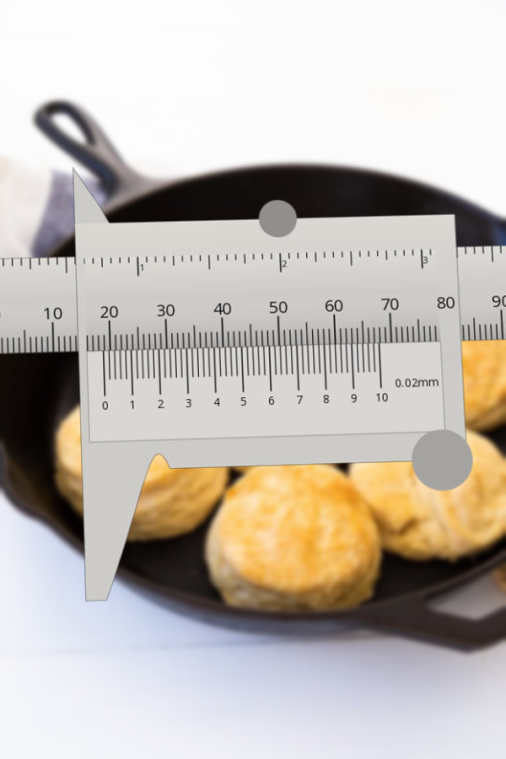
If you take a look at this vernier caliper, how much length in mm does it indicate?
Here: 18.8 mm
